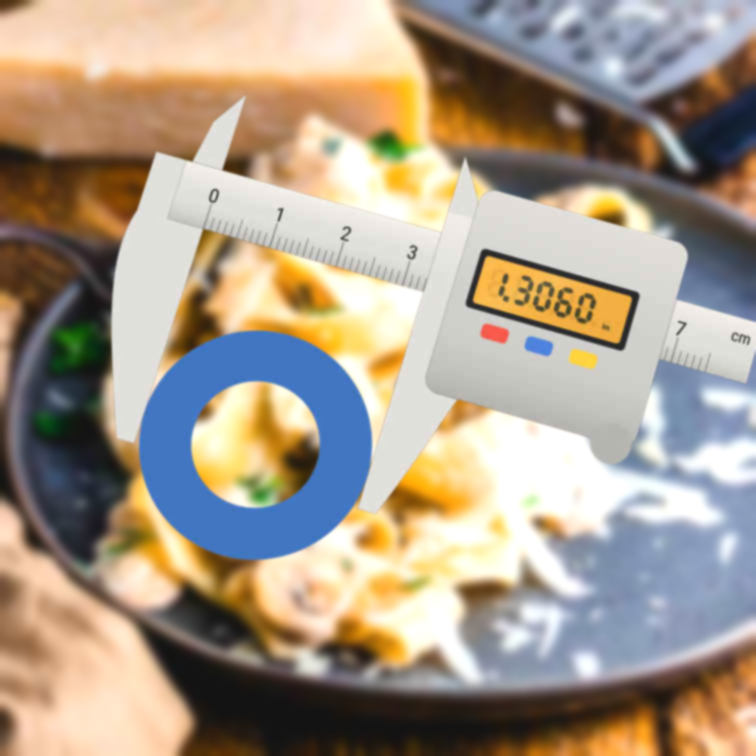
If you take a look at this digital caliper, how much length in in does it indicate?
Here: 1.3060 in
